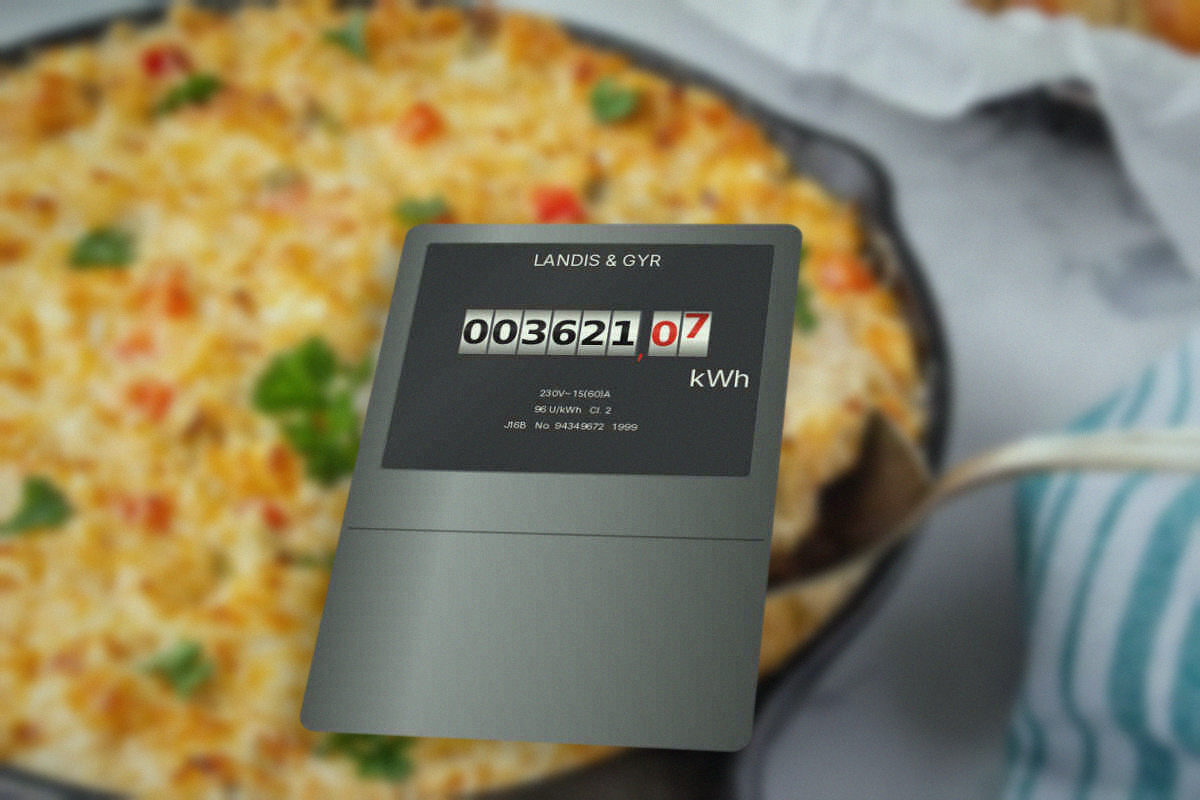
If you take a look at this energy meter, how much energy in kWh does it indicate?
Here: 3621.07 kWh
